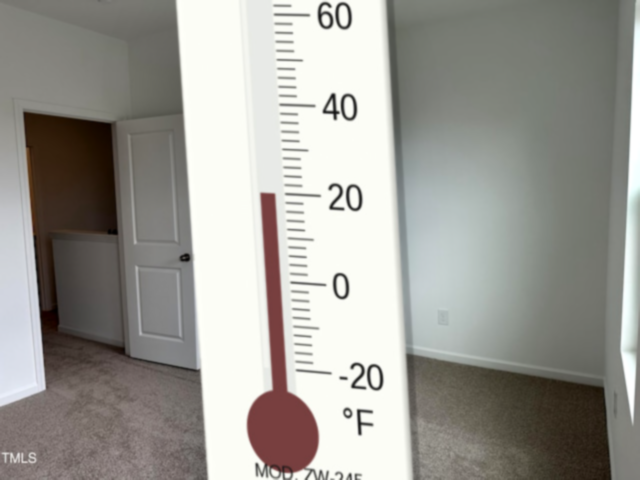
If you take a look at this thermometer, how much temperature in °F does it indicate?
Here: 20 °F
